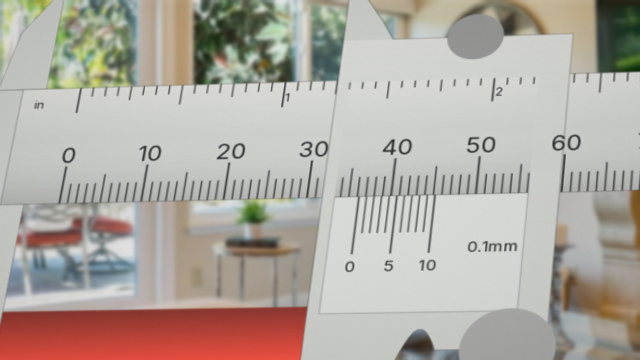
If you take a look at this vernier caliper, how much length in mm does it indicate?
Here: 36.2 mm
